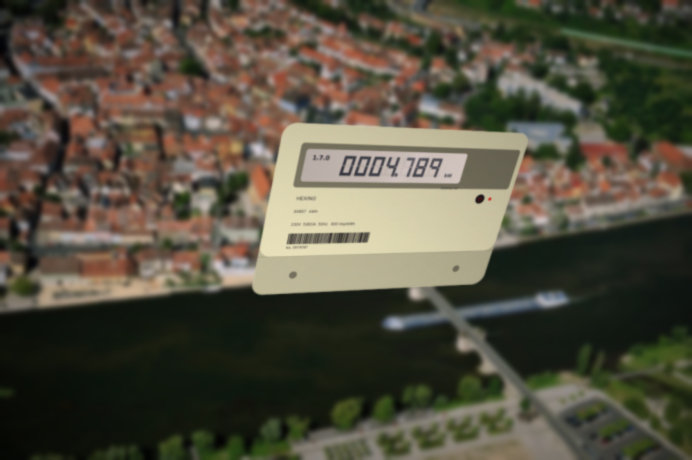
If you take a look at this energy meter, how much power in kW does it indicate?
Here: 4.789 kW
